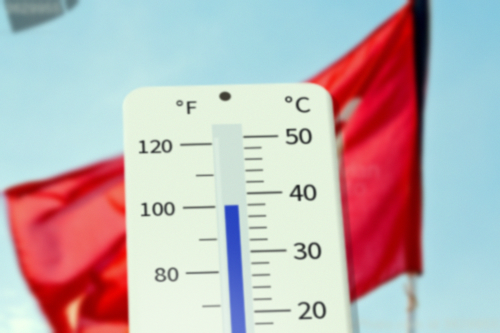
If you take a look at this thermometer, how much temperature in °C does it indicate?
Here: 38 °C
